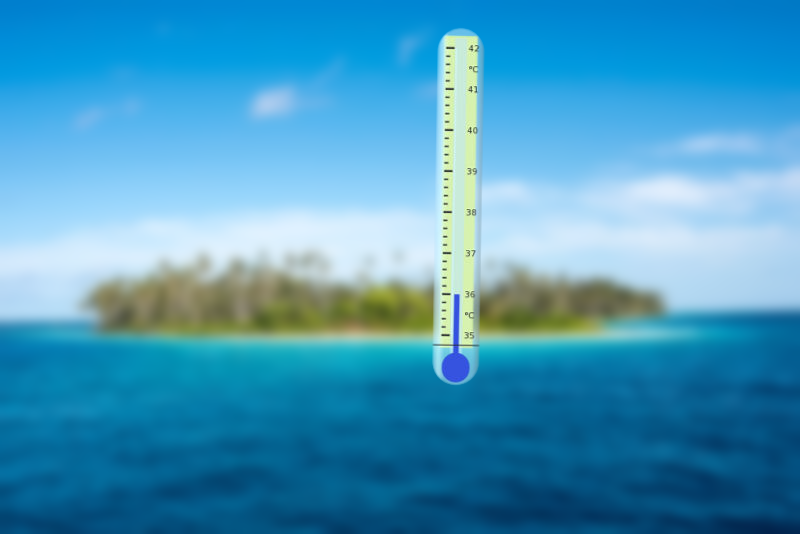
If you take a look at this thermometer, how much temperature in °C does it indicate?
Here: 36 °C
